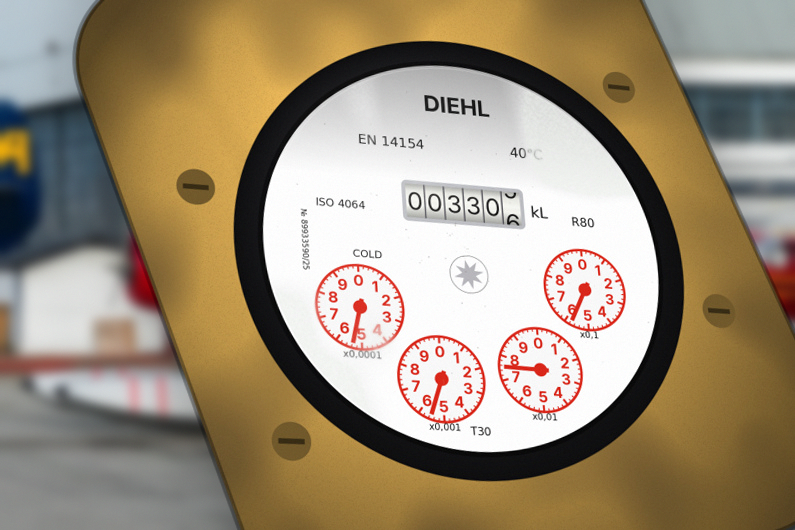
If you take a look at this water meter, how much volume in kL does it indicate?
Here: 3305.5755 kL
